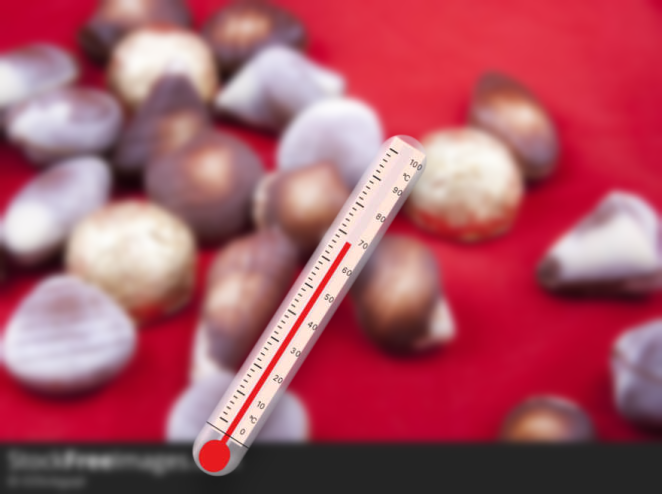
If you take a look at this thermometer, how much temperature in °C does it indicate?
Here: 68 °C
